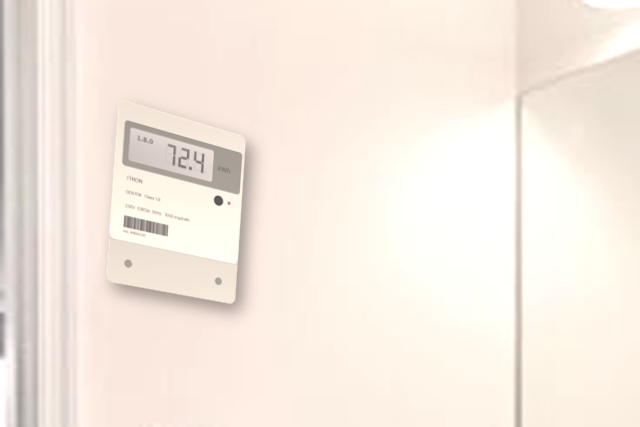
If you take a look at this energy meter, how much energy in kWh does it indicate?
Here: 72.4 kWh
